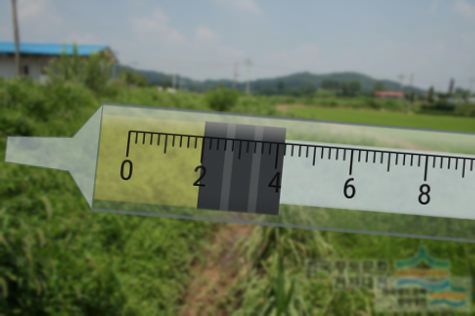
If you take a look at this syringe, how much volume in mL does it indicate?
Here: 2 mL
